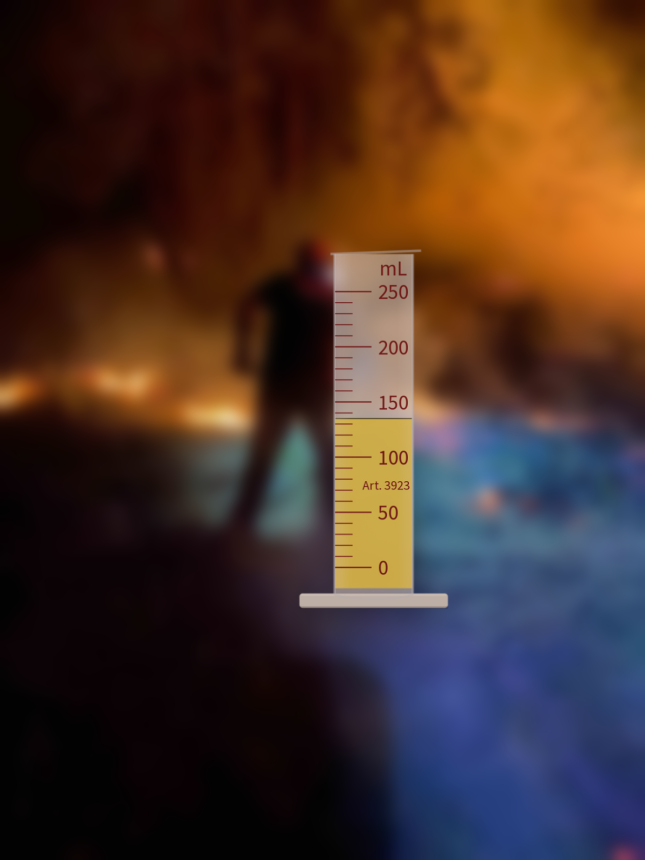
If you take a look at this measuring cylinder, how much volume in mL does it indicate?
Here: 135 mL
